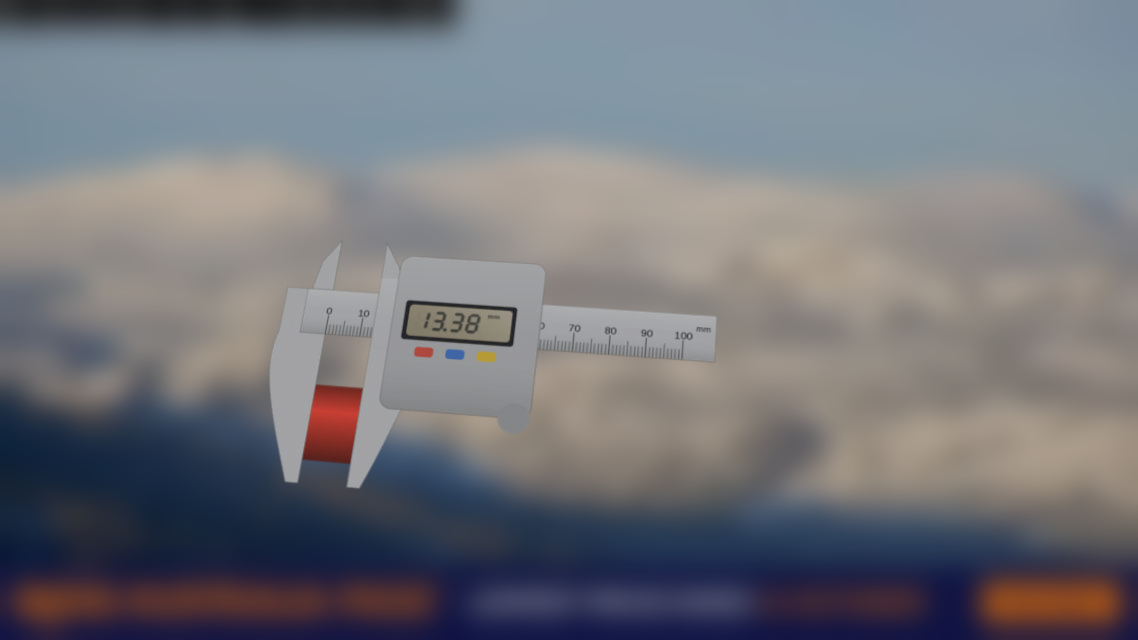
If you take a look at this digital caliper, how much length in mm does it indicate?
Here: 13.38 mm
